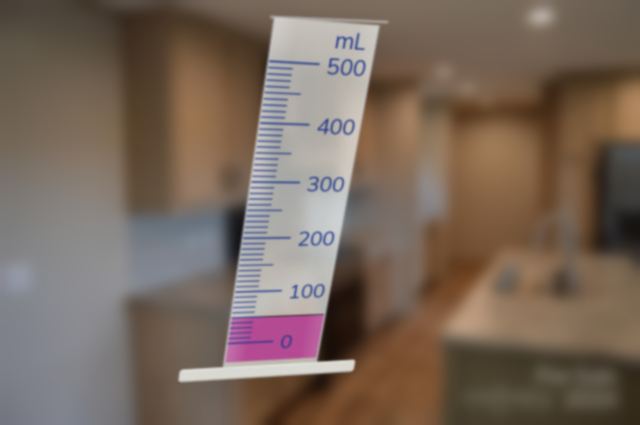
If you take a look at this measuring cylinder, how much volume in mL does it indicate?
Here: 50 mL
